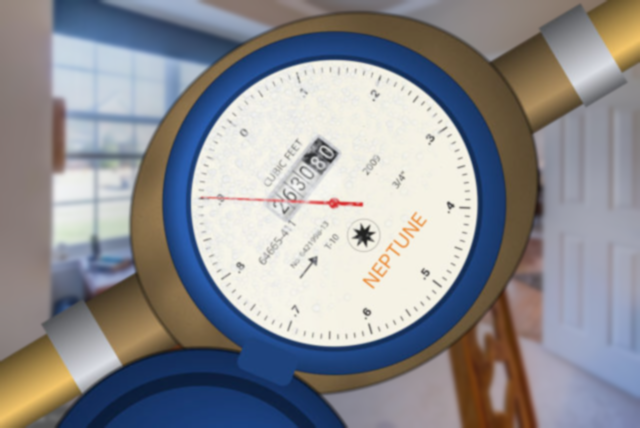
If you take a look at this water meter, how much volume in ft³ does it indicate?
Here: 263079.90 ft³
